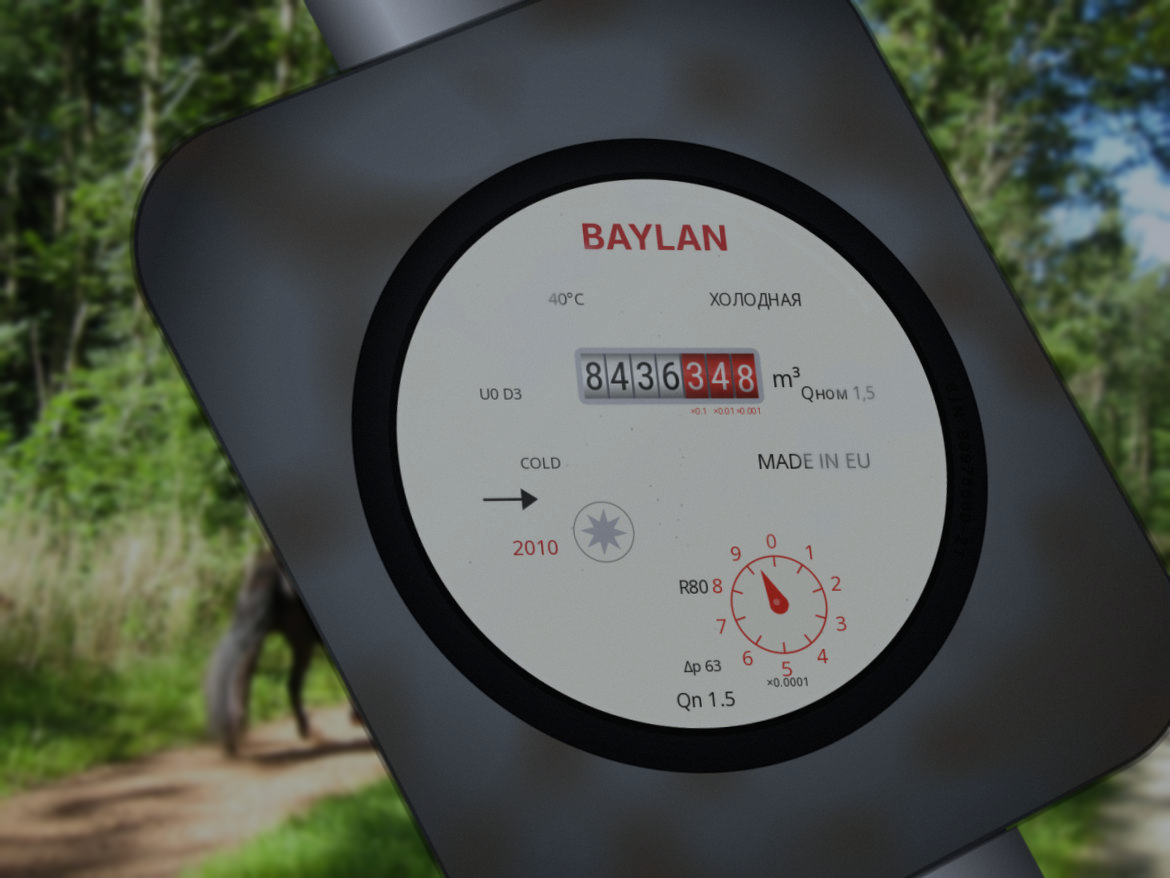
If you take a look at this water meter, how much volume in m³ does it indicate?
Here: 8436.3479 m³
